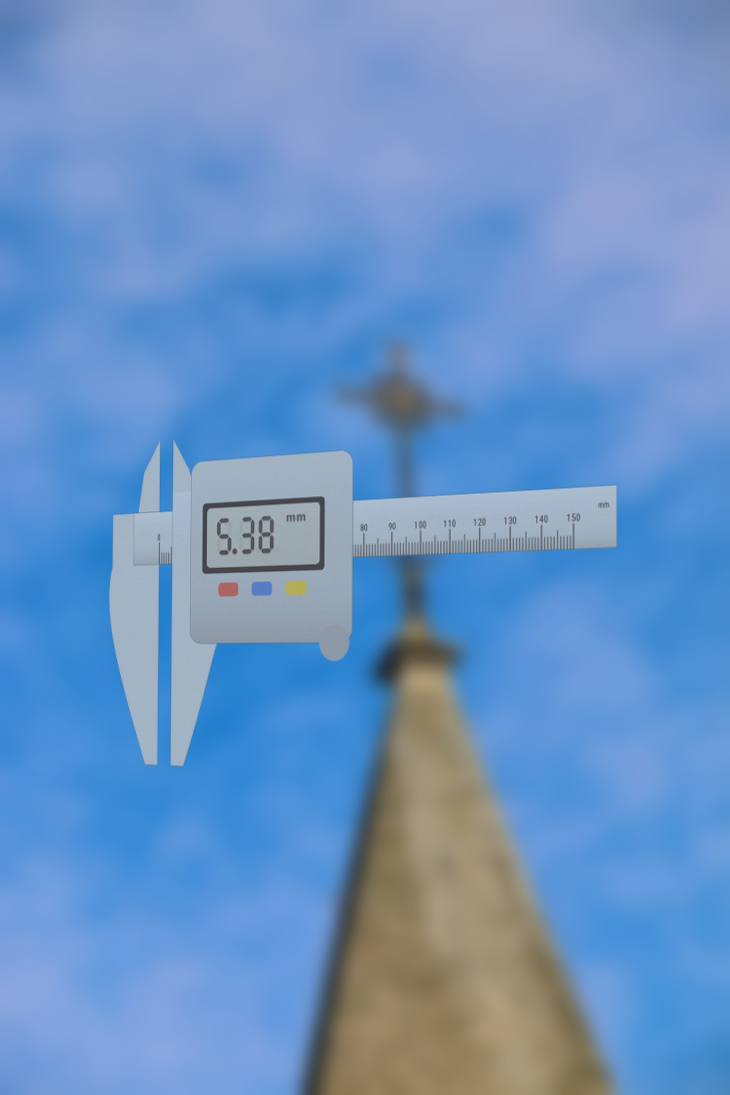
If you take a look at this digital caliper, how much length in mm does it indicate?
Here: 5.38 mm
